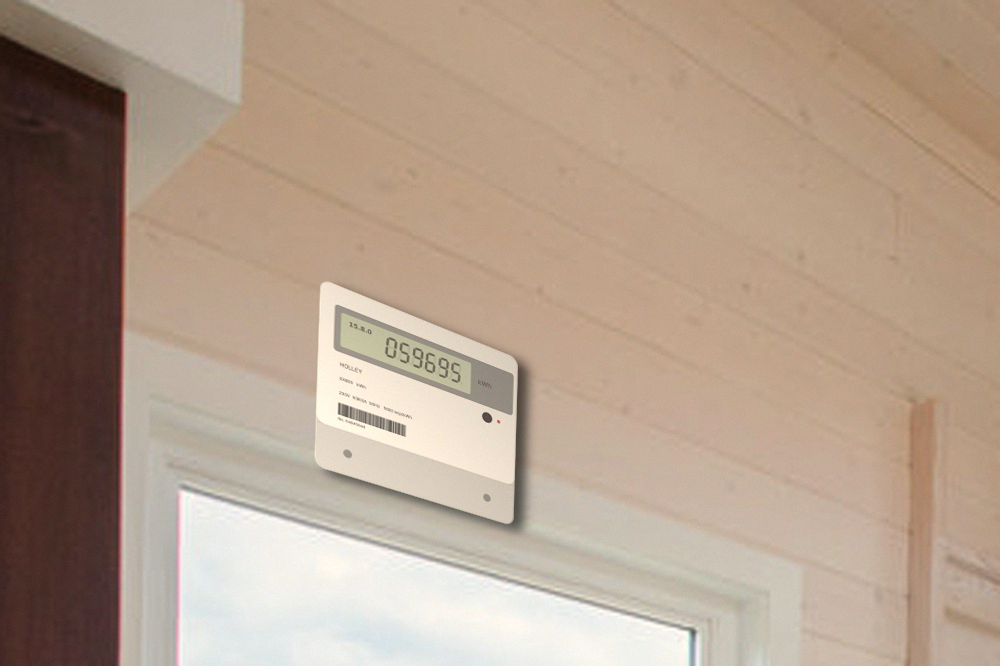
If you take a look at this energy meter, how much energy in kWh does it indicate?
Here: 59695 kWh
